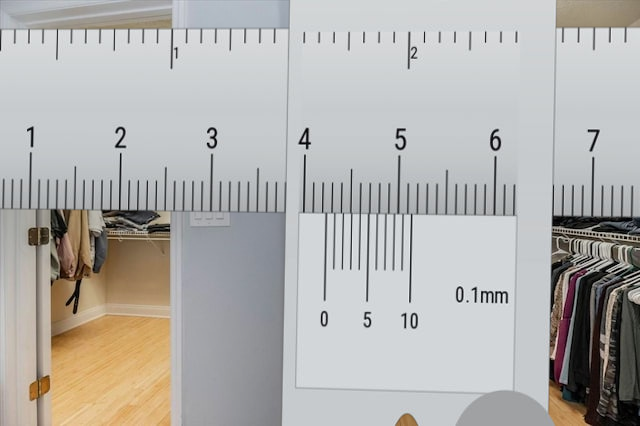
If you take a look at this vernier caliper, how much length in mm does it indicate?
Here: 42.4 mm
